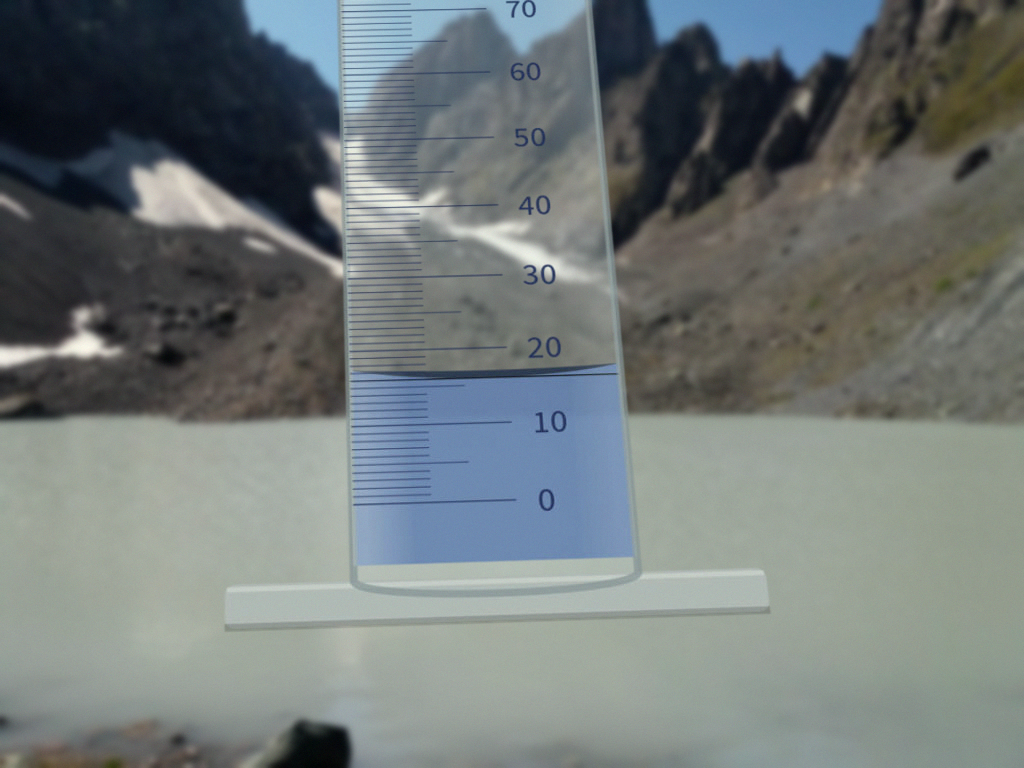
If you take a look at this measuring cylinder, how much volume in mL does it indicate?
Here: 16 mL
